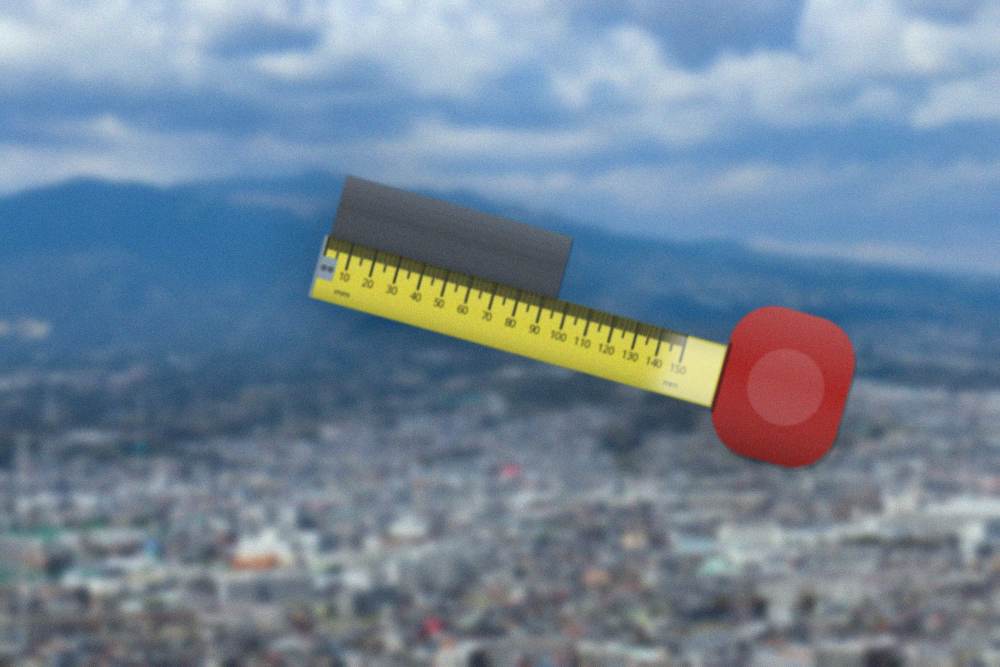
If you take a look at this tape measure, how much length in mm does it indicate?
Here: 95 mm
